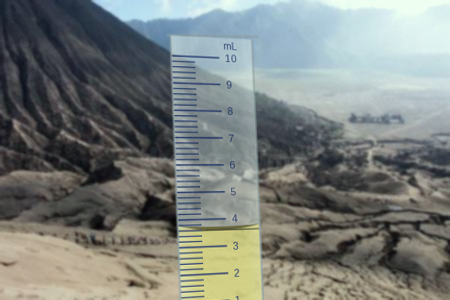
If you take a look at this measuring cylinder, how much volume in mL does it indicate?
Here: 3.6 mL
